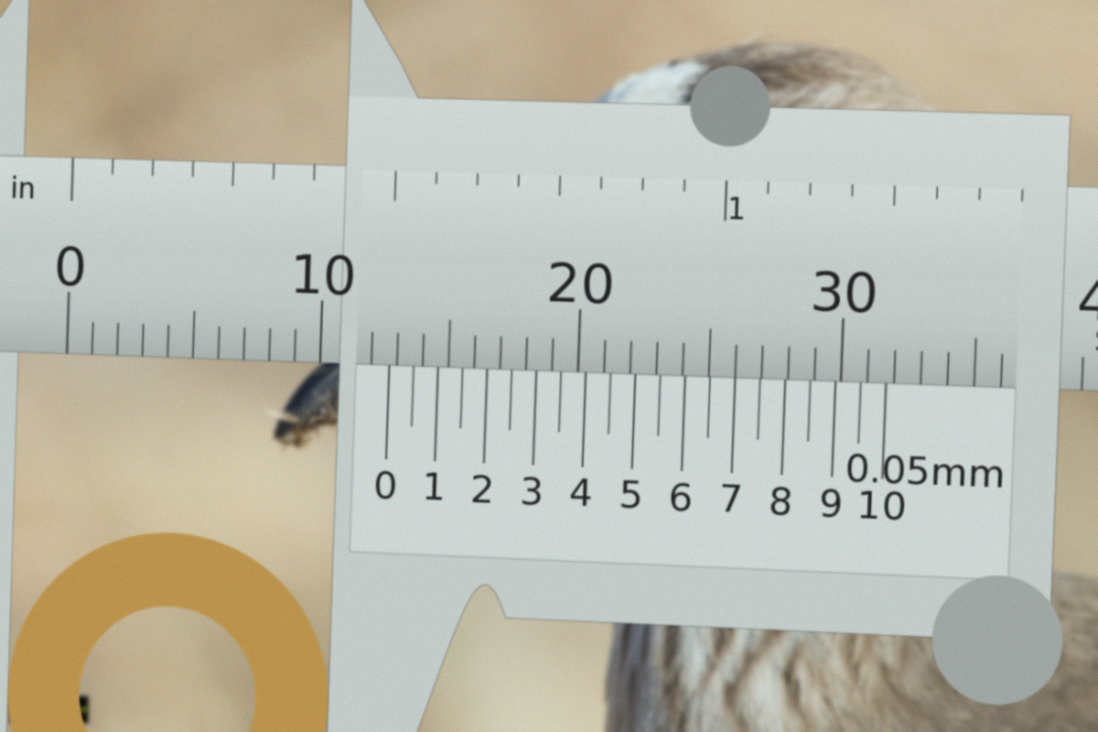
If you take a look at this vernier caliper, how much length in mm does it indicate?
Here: 12.7 mm
